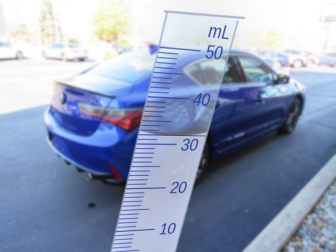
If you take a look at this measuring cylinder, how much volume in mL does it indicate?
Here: 32 mL
